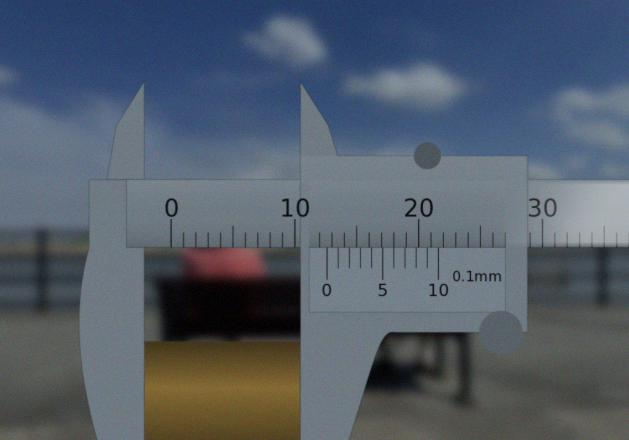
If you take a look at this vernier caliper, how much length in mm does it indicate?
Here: 12.6 mm
